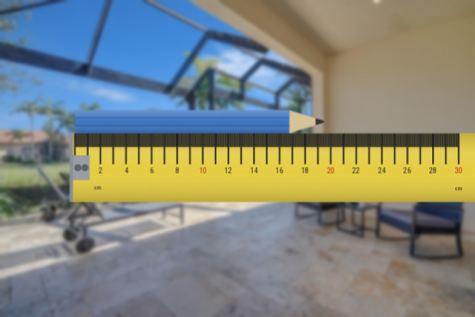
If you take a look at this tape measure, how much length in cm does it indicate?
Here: 19.5 cm
